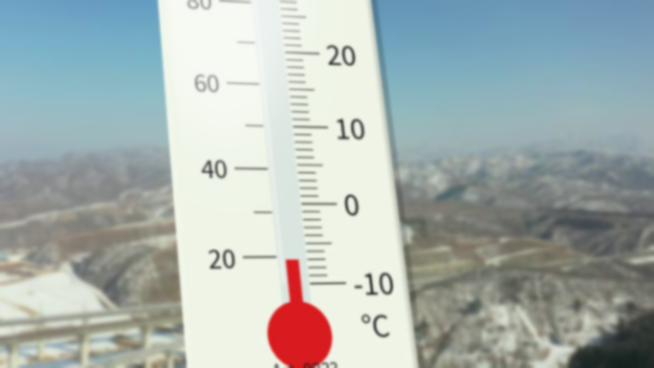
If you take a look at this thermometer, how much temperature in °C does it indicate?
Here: -7 °C
